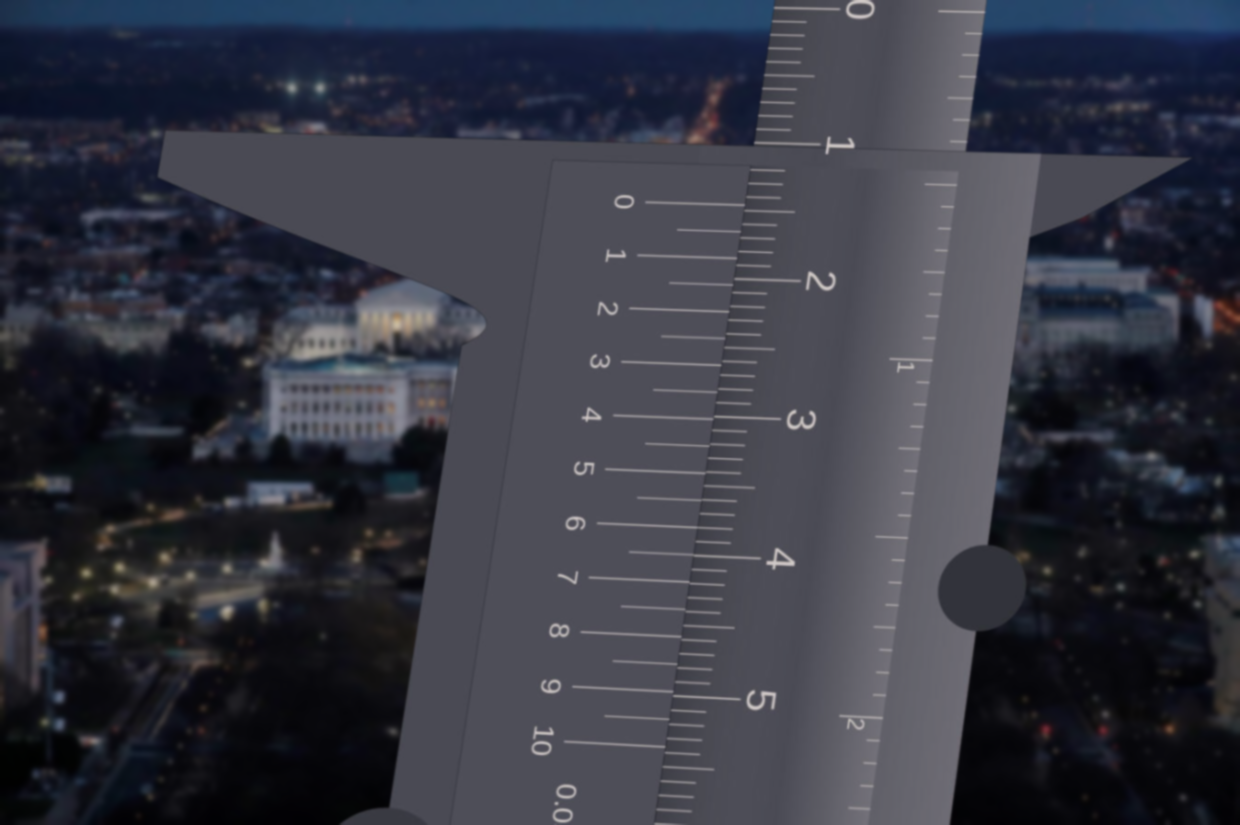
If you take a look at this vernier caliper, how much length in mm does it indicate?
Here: 14.6 mm
